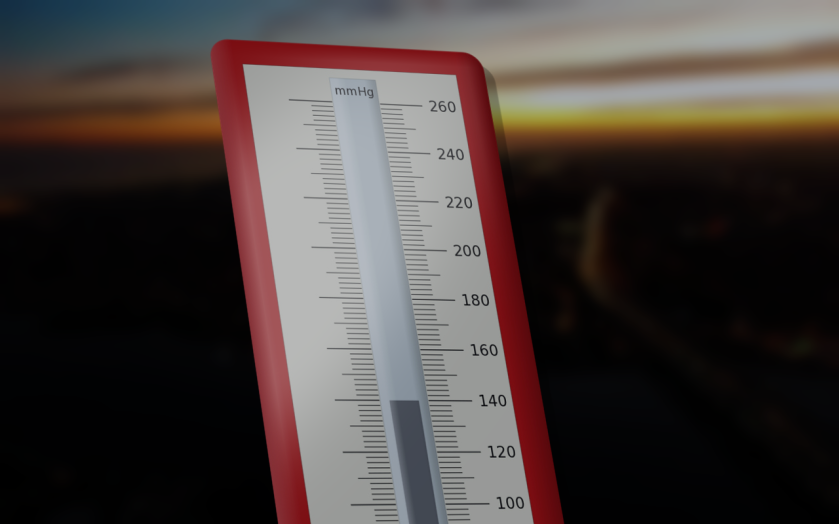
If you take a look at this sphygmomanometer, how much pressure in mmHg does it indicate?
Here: 140 mmHg
